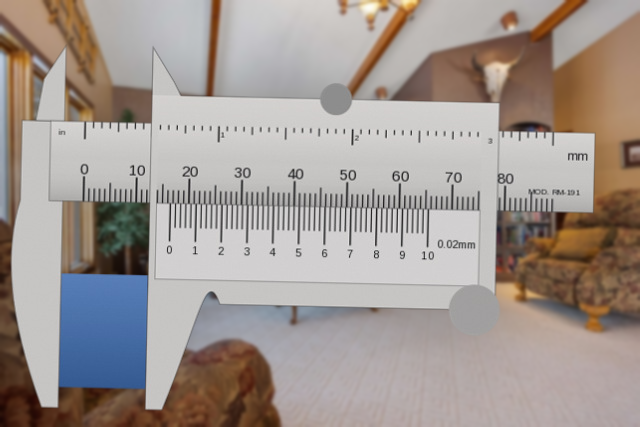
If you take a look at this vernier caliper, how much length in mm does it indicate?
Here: 16.5 mm
